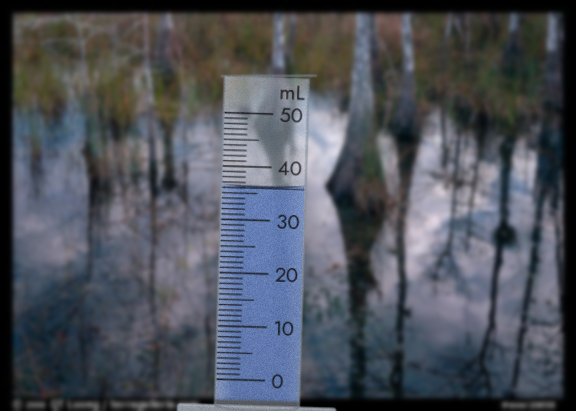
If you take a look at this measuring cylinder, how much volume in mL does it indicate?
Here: 36 mL
